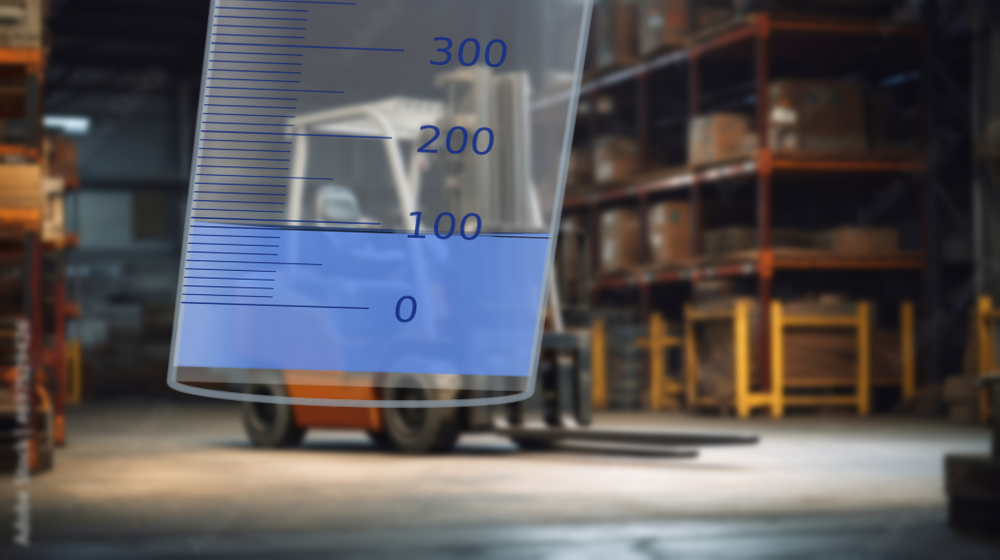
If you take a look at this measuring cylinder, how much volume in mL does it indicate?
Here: 90 mL
